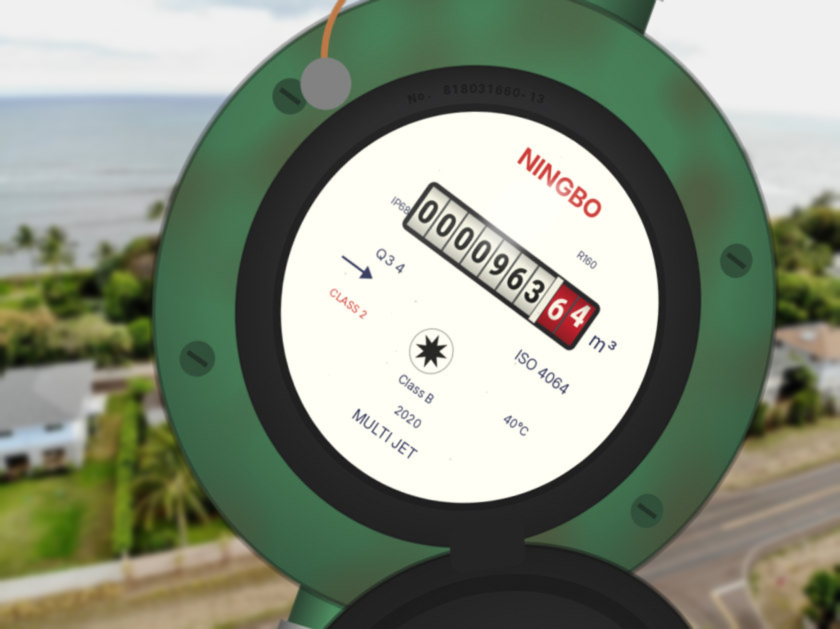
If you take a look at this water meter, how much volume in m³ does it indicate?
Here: 963.64 m³
